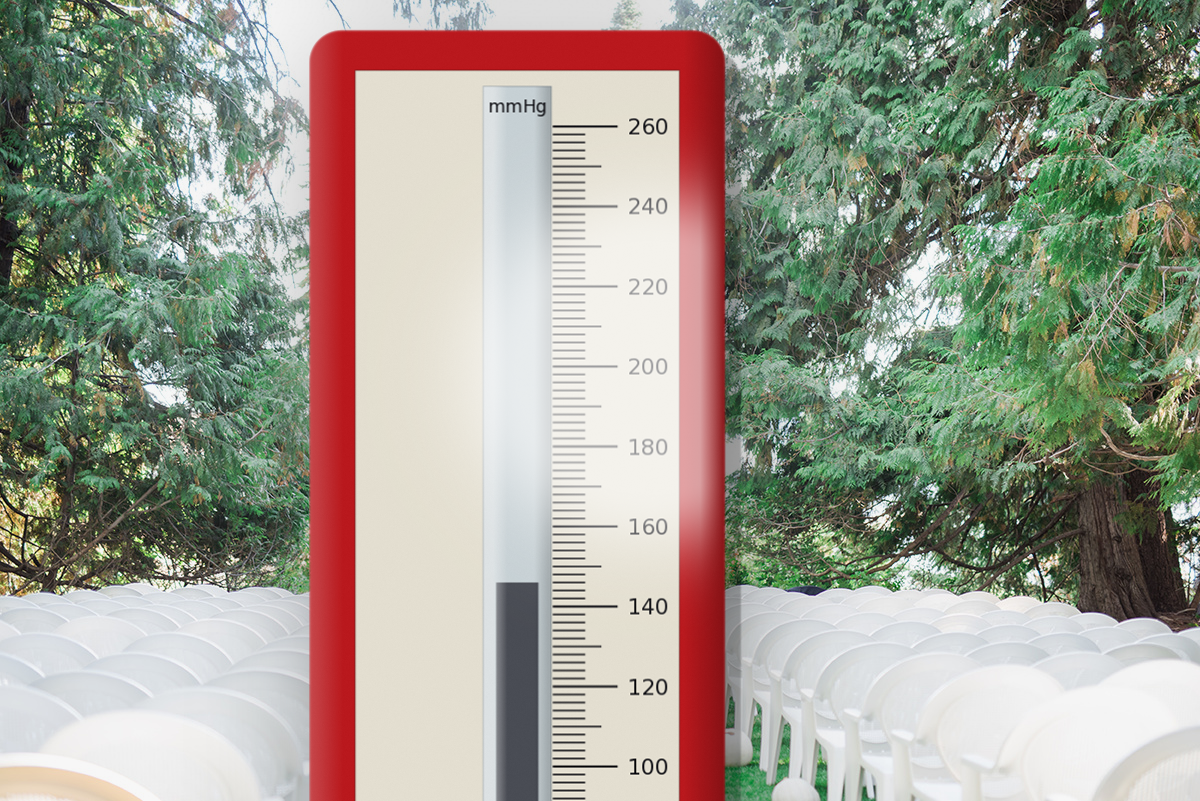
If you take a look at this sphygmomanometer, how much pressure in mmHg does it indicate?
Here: 146 mmHg
